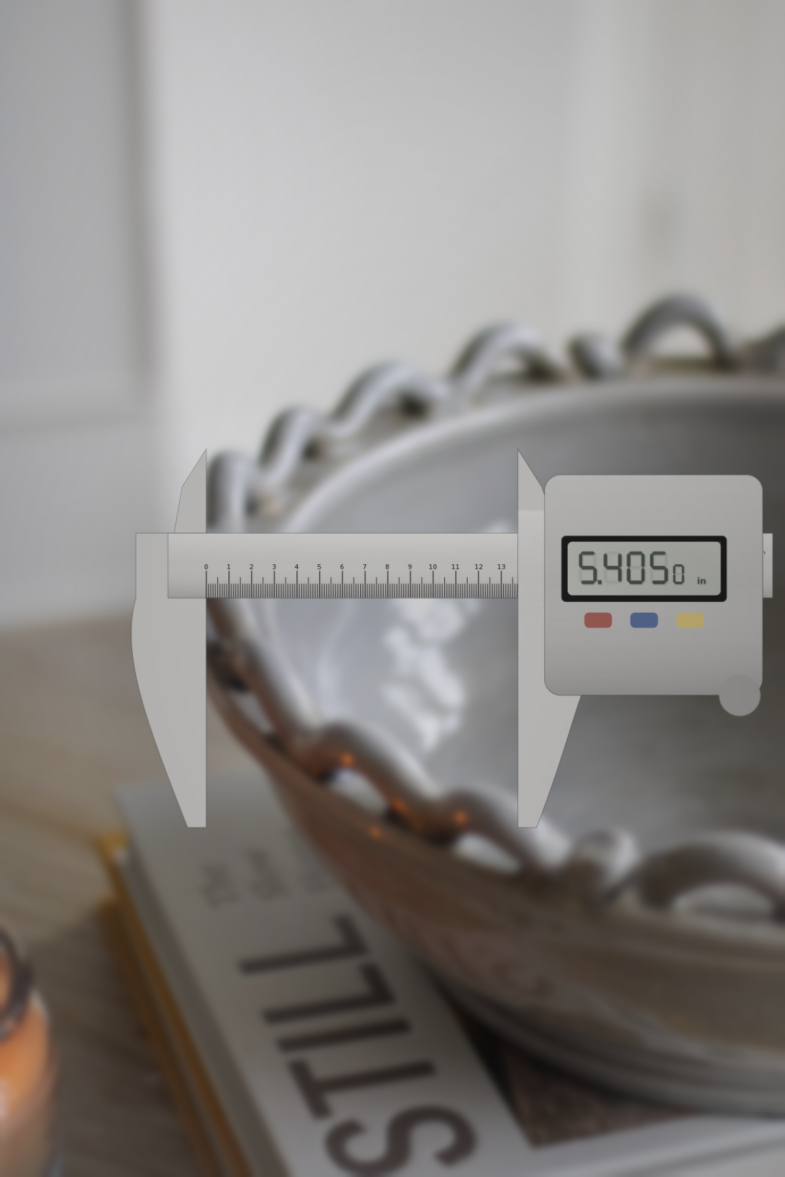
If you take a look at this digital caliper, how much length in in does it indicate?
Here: 5.4050 in
